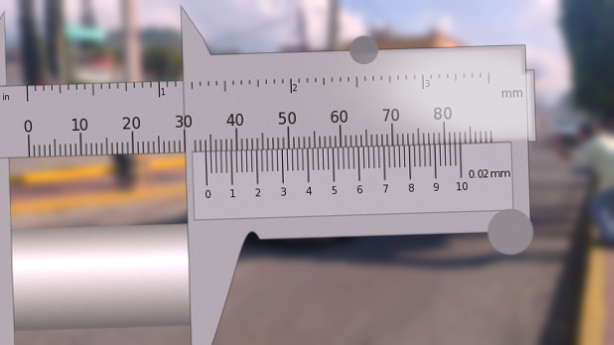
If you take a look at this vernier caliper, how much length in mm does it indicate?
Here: 34.0 mm
